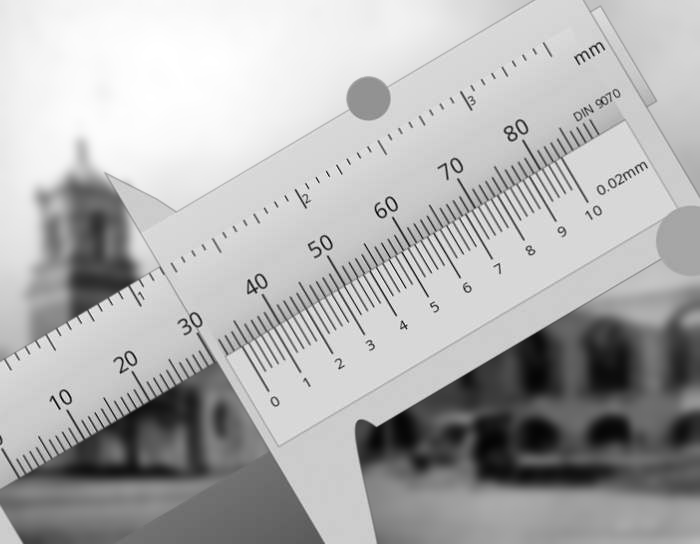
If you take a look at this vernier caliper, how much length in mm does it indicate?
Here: 34.2 mm
